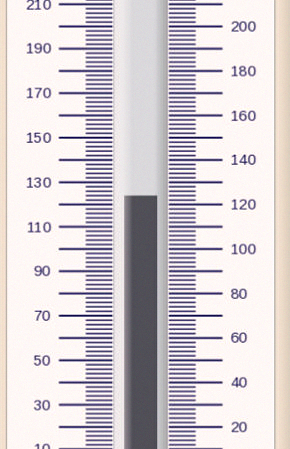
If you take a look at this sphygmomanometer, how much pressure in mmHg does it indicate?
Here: 124 mmHg
